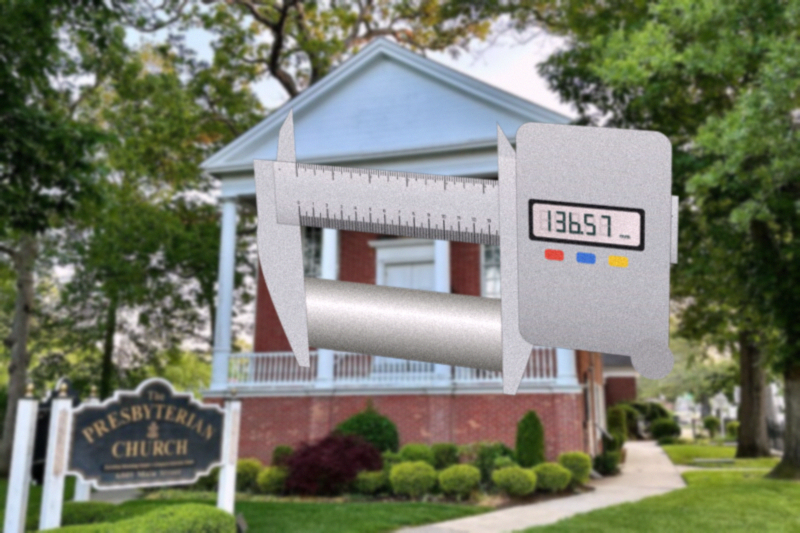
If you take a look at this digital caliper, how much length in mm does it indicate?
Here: 136.57 mm
